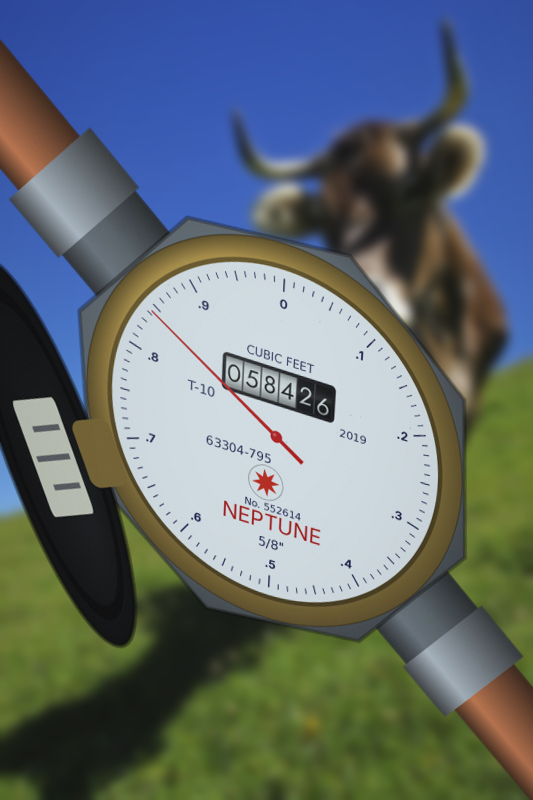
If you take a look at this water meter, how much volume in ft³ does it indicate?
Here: 58425.84 ft³
